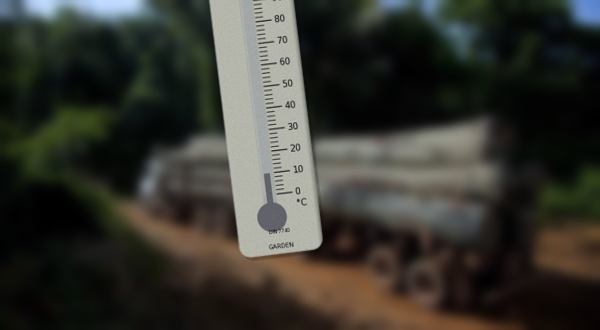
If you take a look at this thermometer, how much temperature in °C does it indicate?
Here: 10 °C
